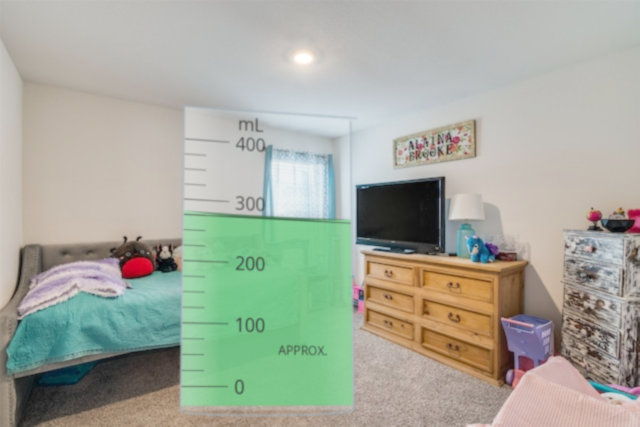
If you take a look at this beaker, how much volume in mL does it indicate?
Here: 275 mL
